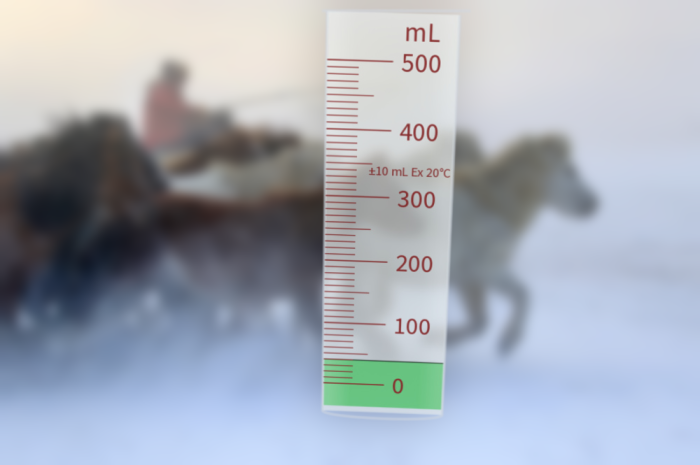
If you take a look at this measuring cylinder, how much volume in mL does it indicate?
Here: 40 mL
